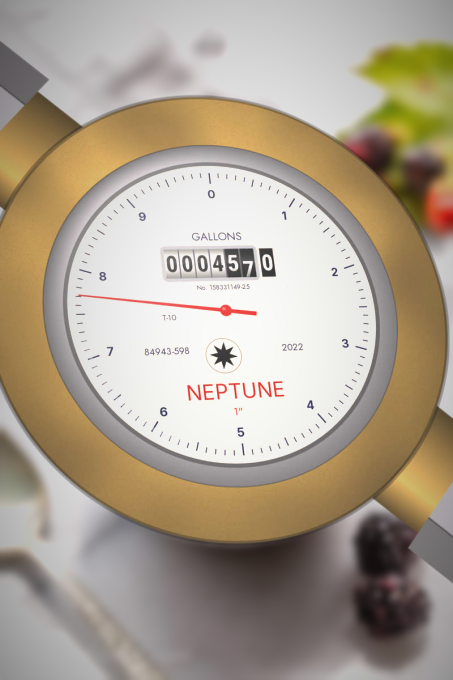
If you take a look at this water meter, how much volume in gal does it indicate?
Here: 4567.7 gal
